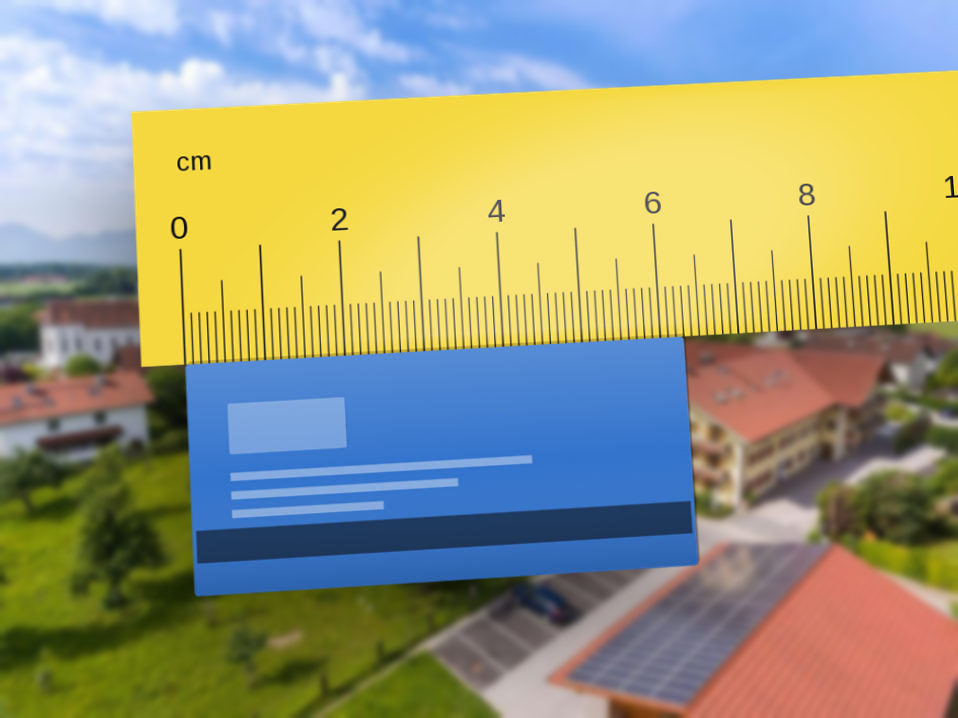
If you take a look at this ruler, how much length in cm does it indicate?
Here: 6.3 cm
